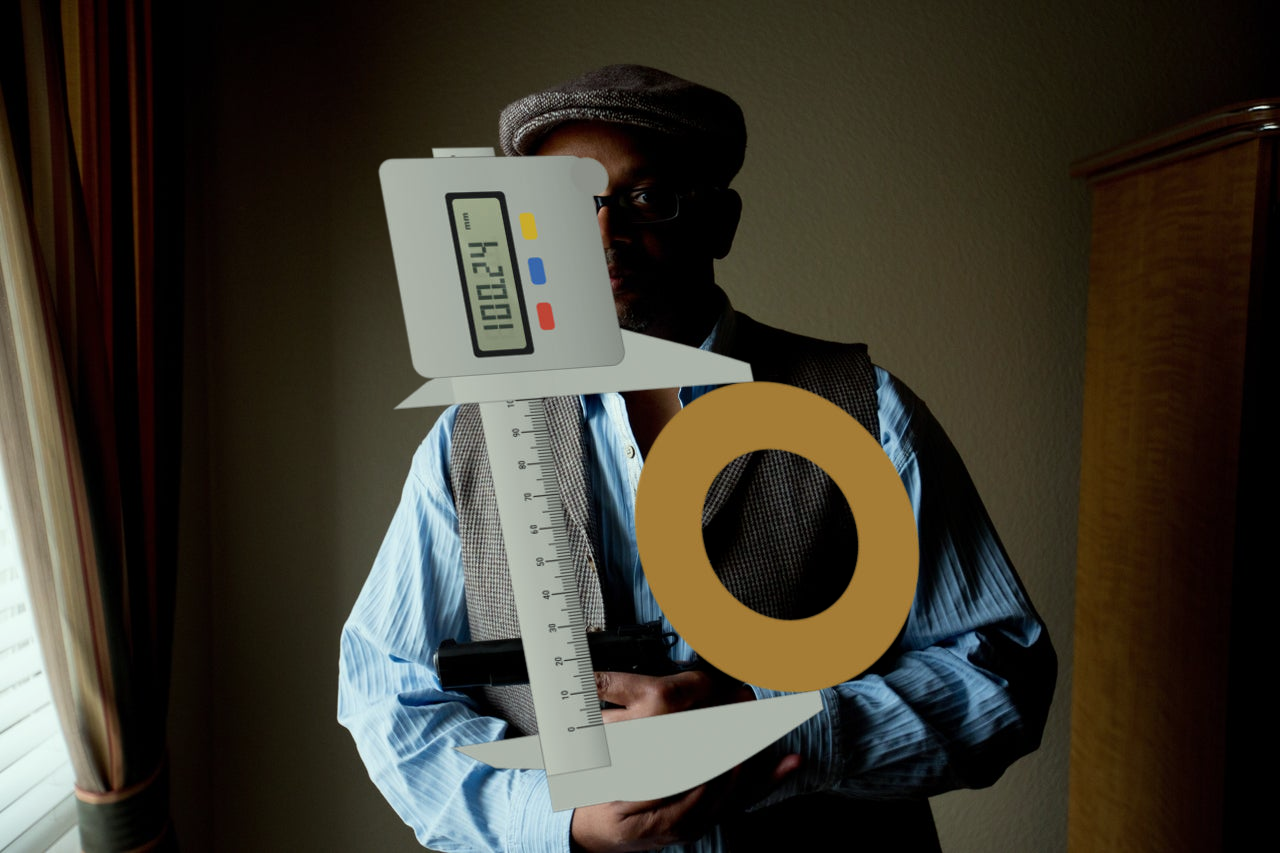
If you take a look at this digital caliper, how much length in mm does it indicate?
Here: 100.24 mm
